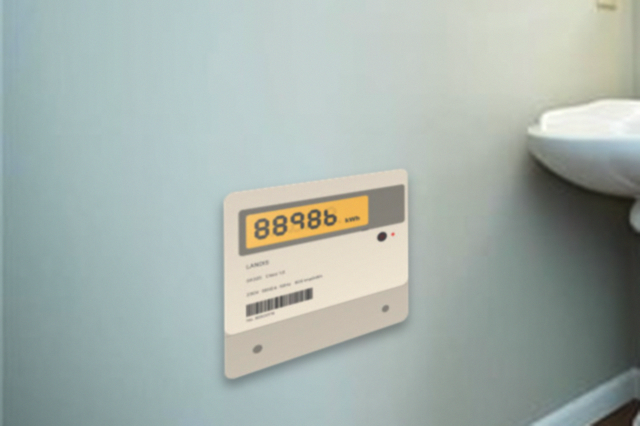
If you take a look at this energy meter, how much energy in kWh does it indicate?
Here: 88986 kWh
